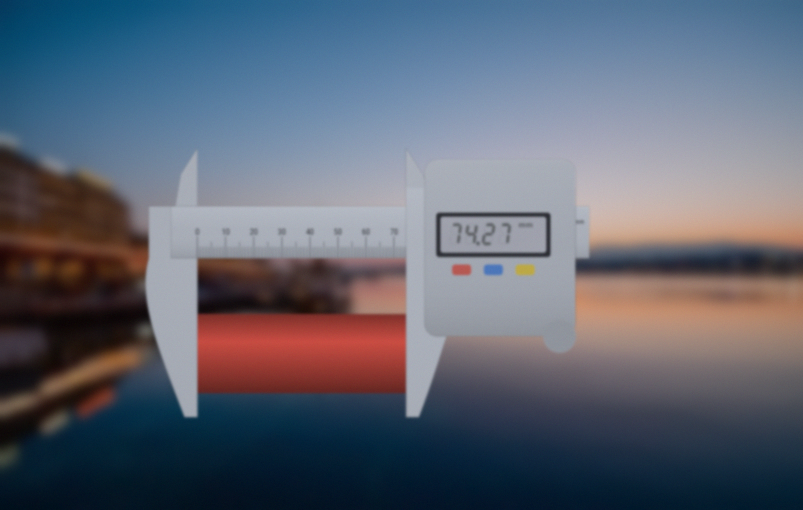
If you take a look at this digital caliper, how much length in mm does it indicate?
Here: 74.27 mm
